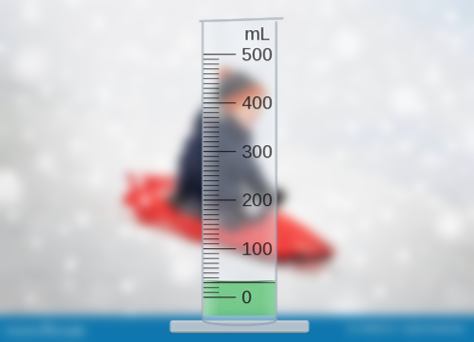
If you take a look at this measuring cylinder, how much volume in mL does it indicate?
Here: 30 mL
